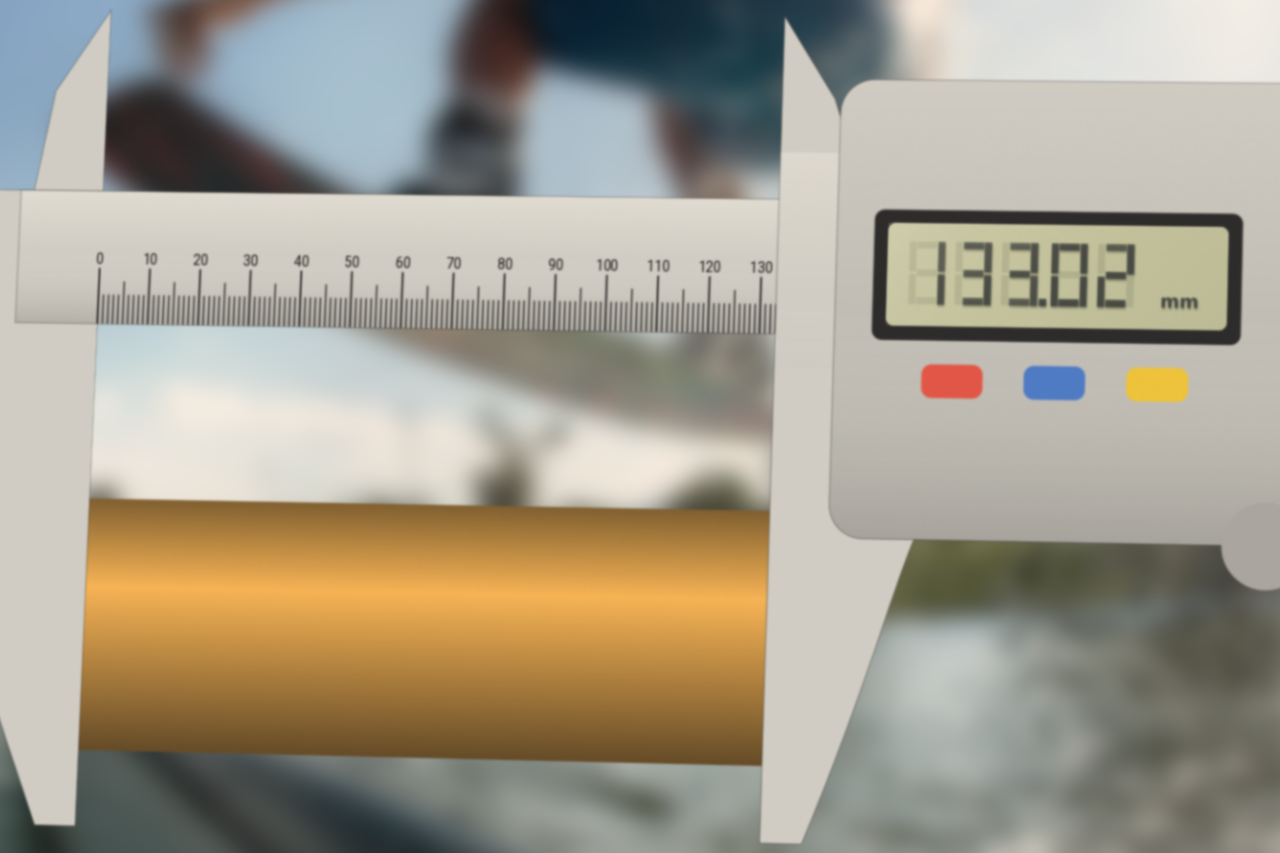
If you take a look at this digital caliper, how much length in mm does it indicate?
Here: 133.02 mm
